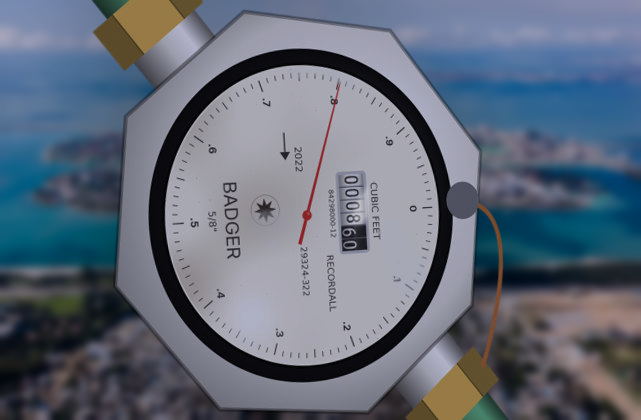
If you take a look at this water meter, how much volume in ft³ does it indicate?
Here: 859.80 ft³
